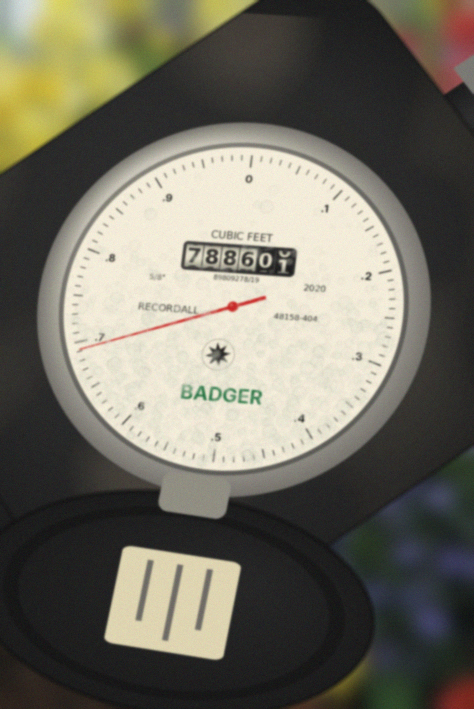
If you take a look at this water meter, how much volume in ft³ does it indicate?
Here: 788600.69 ft³
